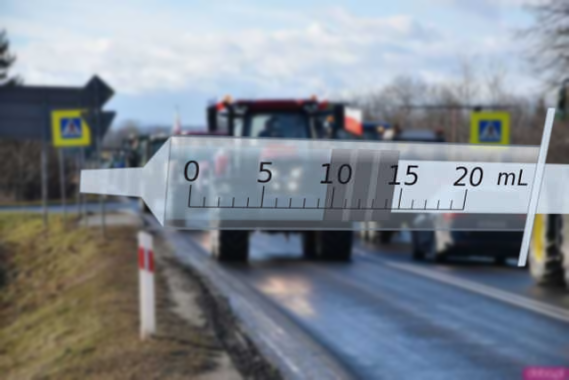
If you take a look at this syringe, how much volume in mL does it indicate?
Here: 9.5 mL
